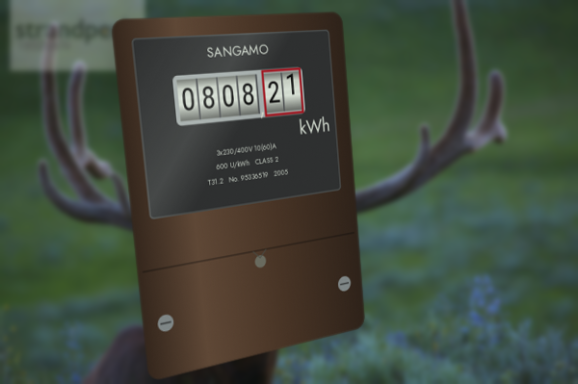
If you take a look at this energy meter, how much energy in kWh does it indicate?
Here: 808.21 kWh
